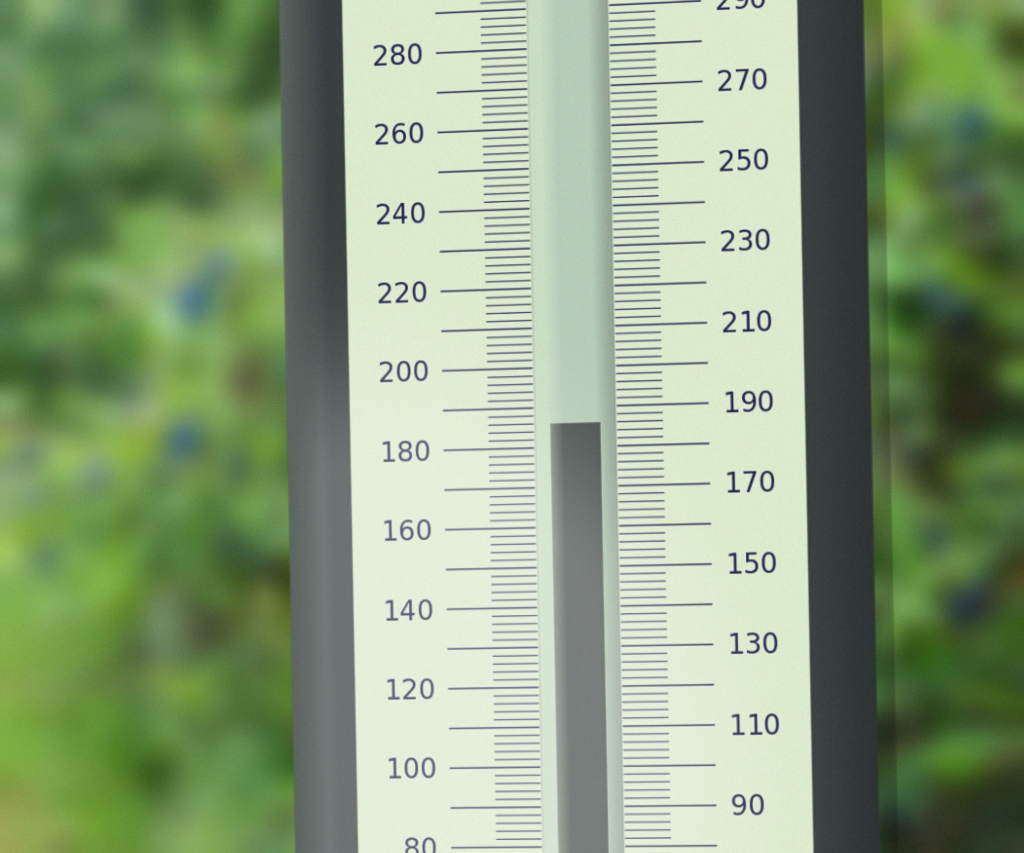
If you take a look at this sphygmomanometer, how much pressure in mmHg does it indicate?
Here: 186 mmHg
